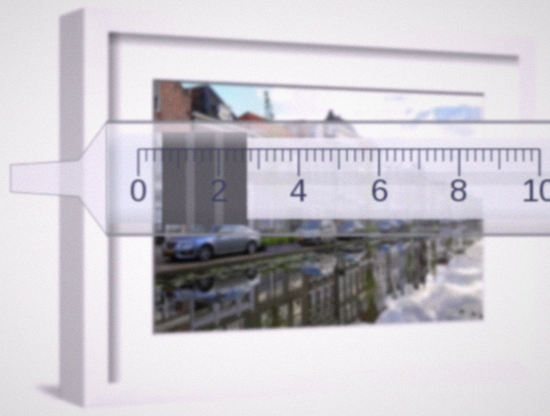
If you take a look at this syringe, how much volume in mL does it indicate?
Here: 0.6 mL
